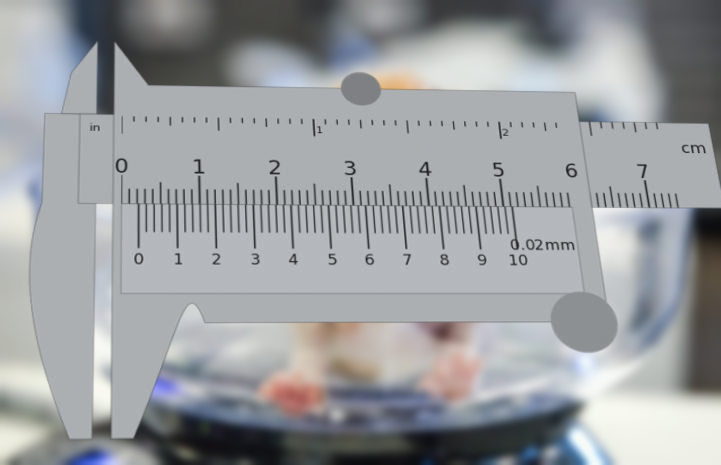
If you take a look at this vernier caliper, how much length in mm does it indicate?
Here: 2.2 mm
